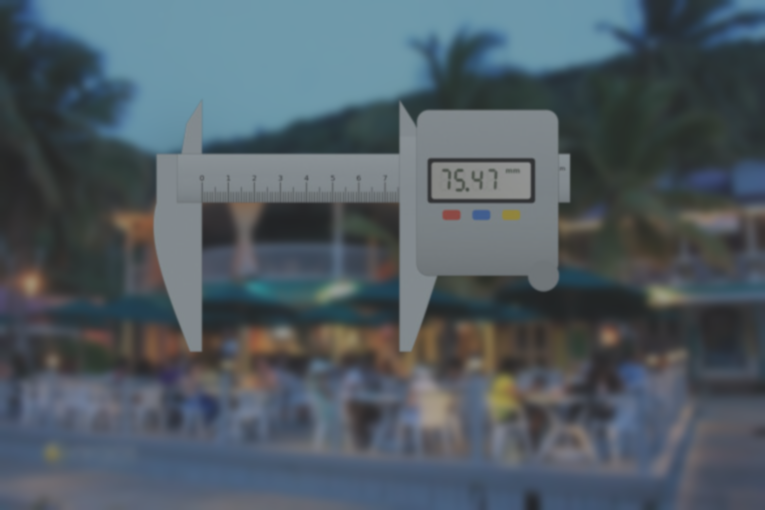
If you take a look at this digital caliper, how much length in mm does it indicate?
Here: 75.47 mm
